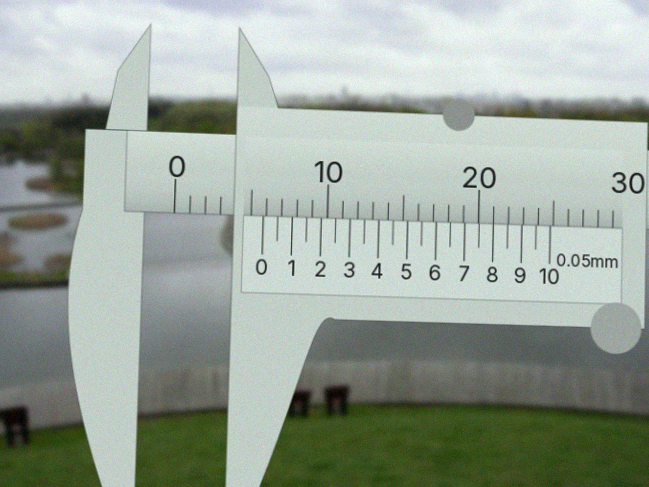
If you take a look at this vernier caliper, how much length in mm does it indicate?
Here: 5.8 mm
